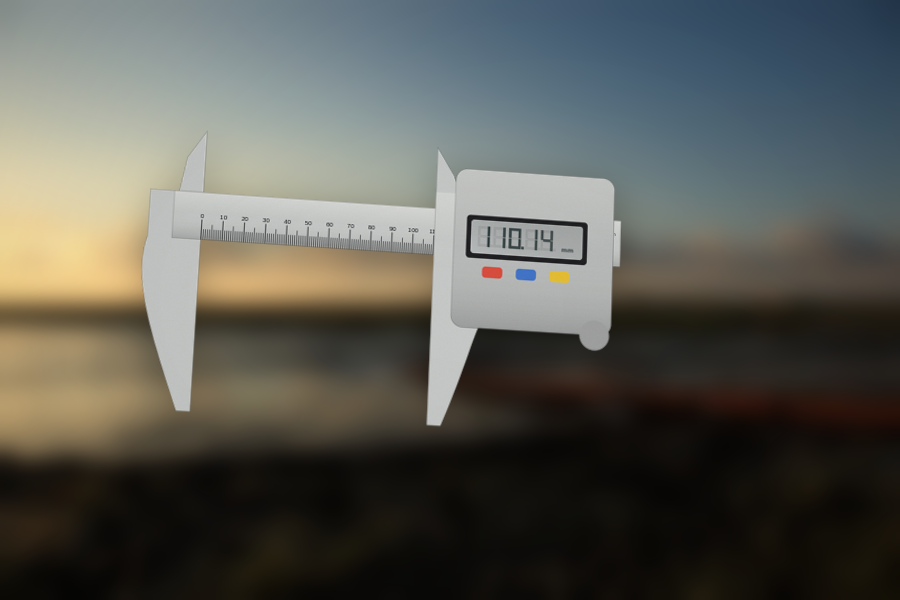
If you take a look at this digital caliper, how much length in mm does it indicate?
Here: 110.14 mm
